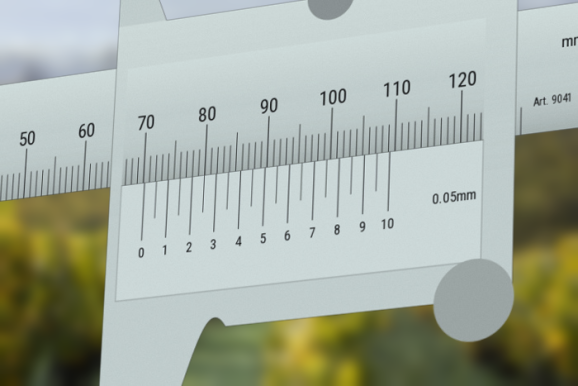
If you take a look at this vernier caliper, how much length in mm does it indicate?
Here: 70.2 mm
